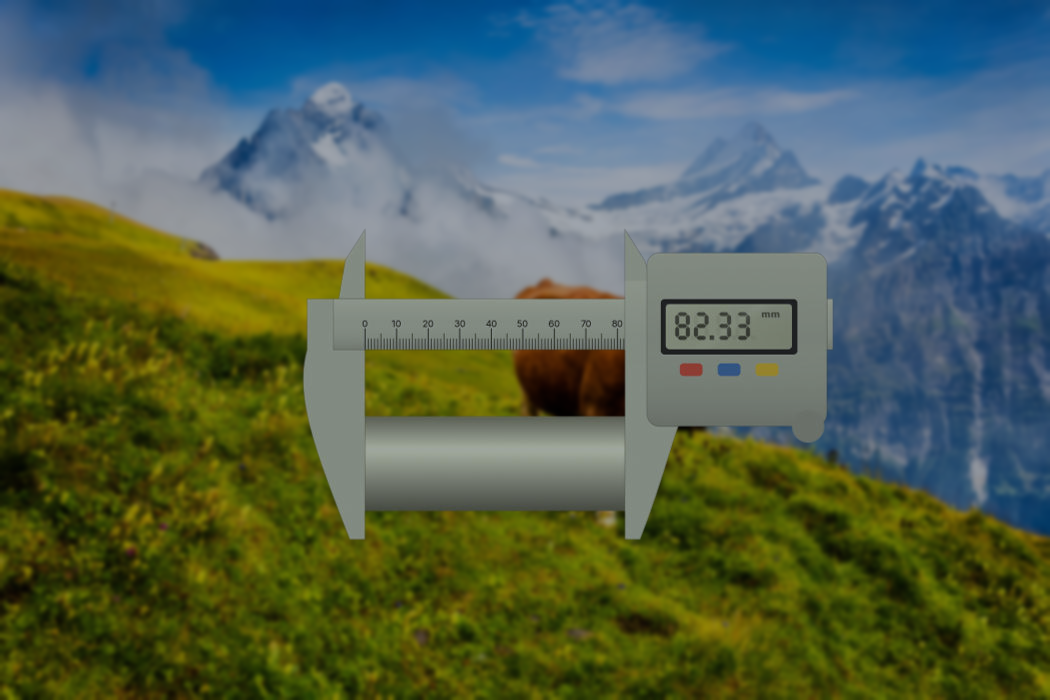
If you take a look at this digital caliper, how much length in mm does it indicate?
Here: 82.33 mm
